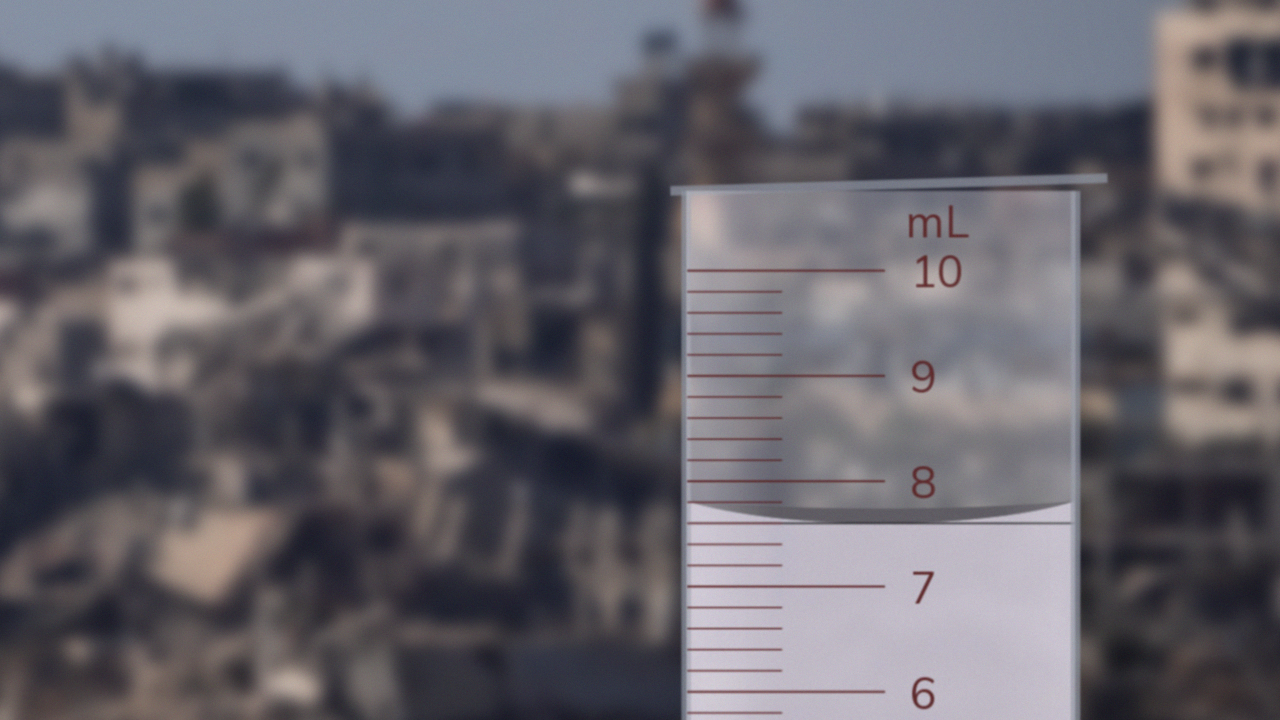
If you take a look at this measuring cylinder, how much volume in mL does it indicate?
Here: 7.6 mL
